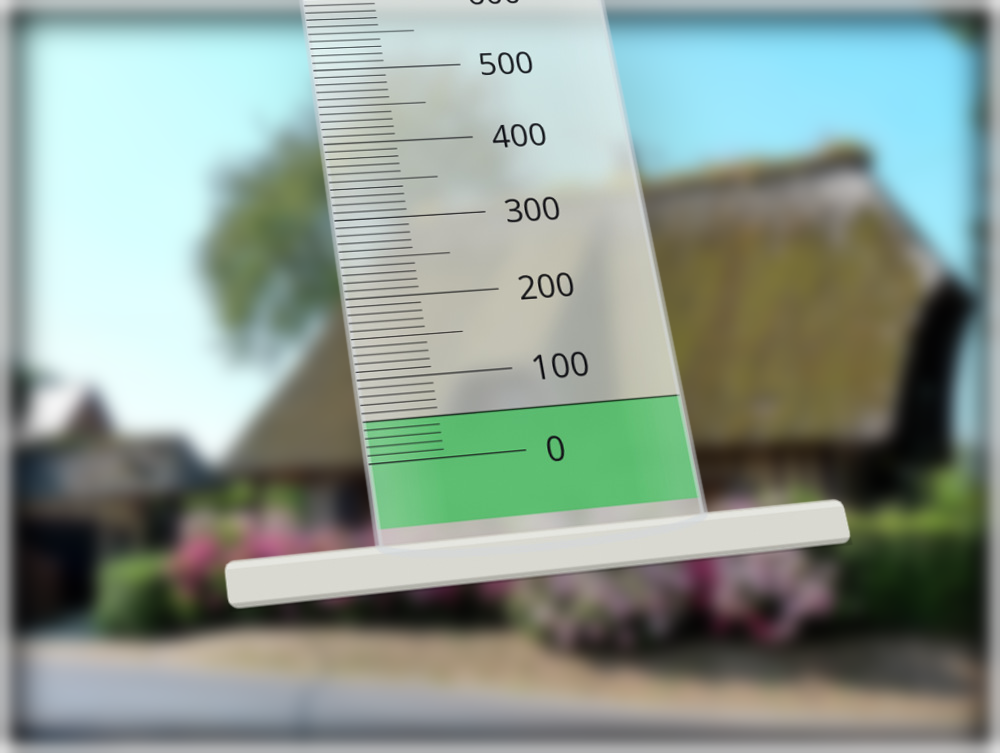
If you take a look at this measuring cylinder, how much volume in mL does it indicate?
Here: 50 mL
